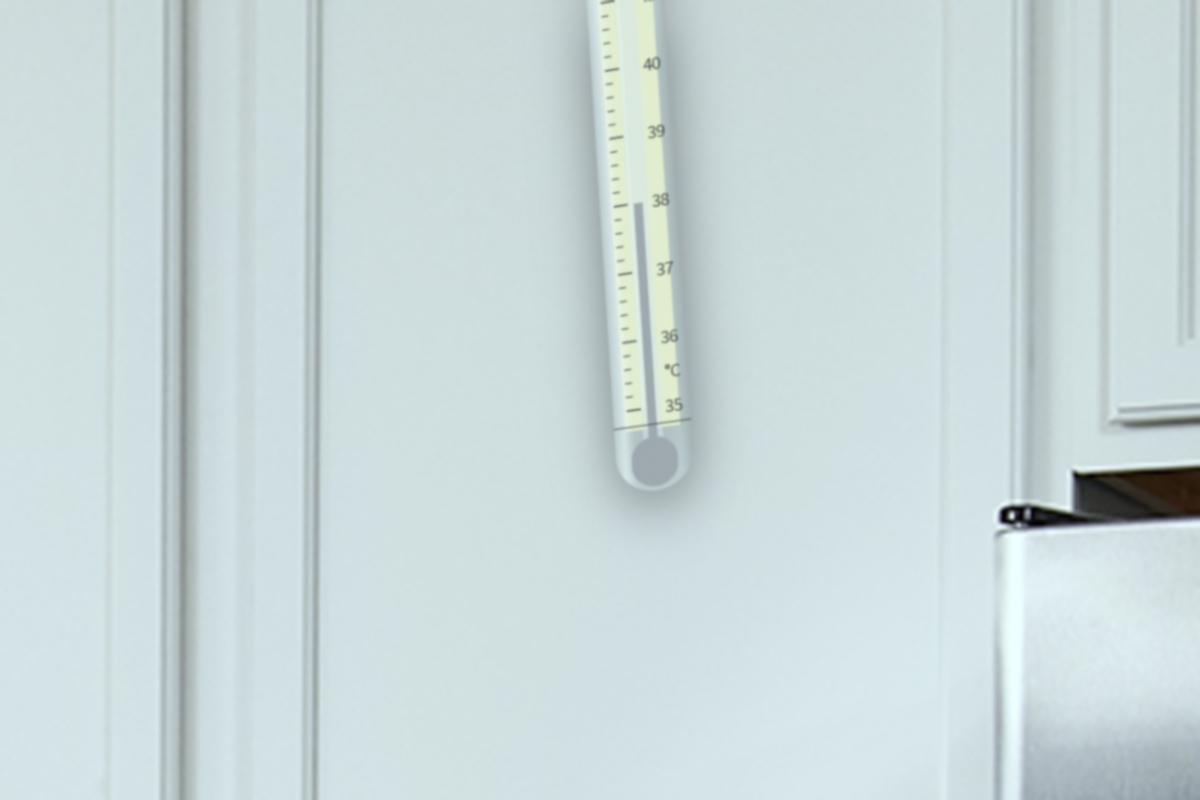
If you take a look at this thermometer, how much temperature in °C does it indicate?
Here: 38 °C
